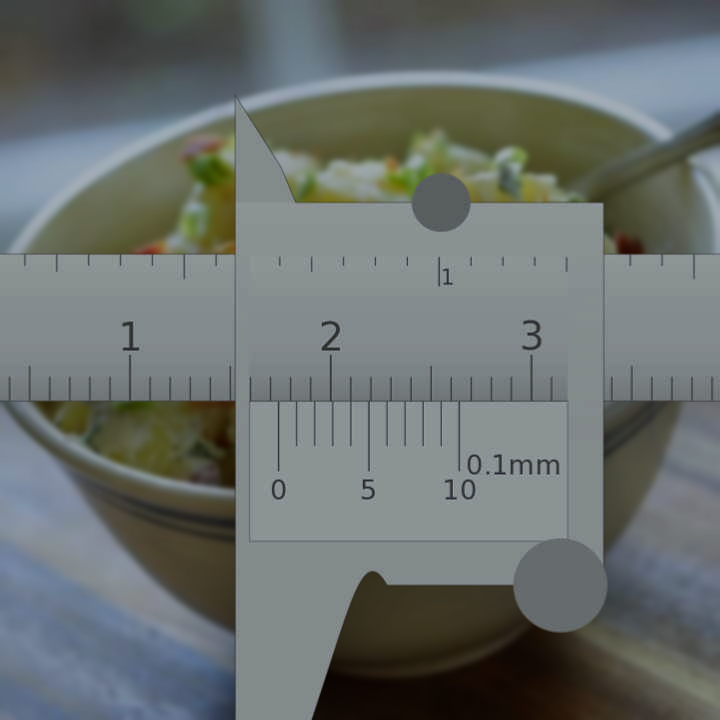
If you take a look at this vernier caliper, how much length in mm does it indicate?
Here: 17.4 mm
